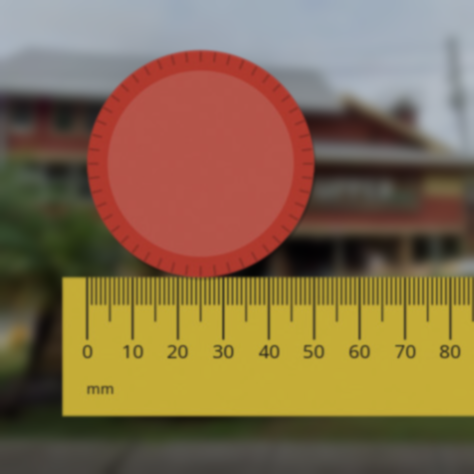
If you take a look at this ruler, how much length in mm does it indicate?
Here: 50 mm
